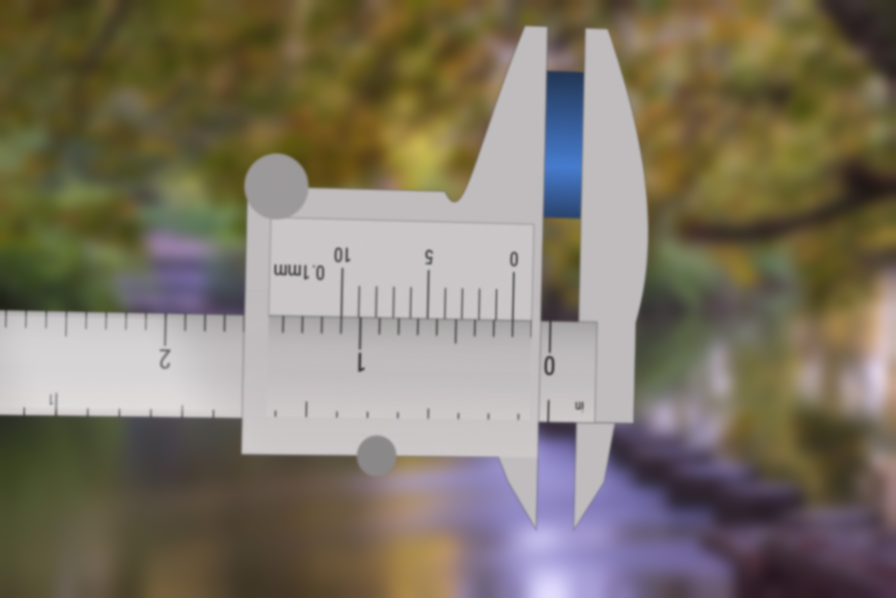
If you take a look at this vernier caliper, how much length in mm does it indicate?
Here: 2.0 mm
